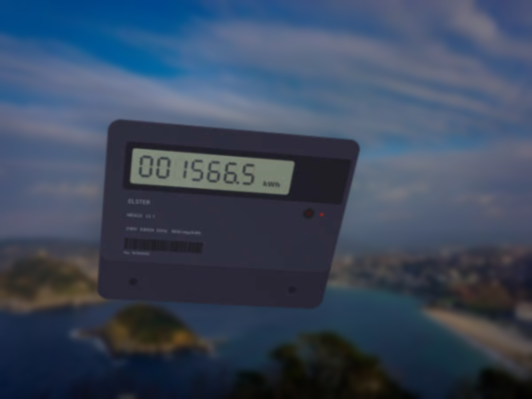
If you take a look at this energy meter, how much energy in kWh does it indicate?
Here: 1566.5 kWh
